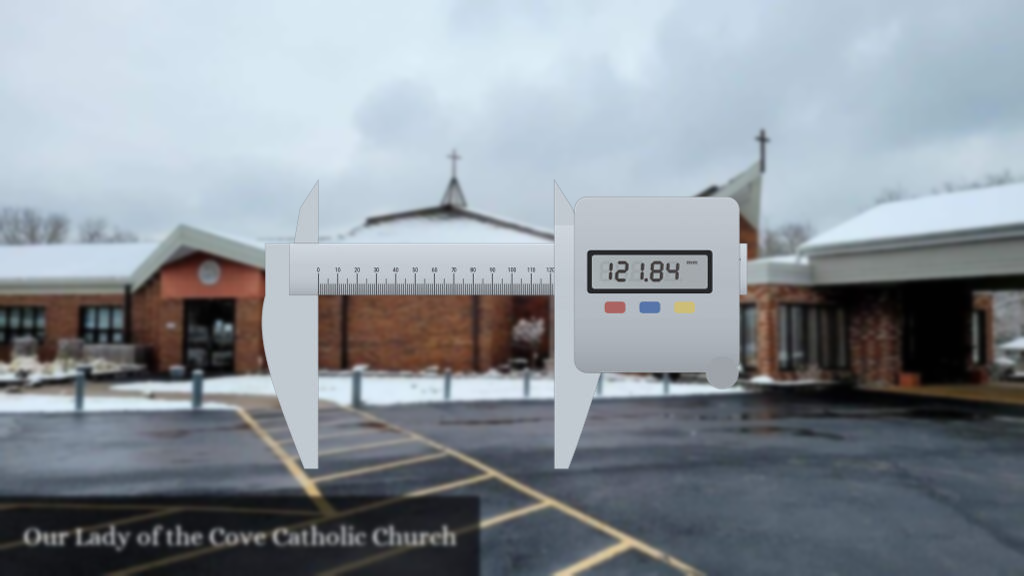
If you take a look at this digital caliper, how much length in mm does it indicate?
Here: 121.84 mm
